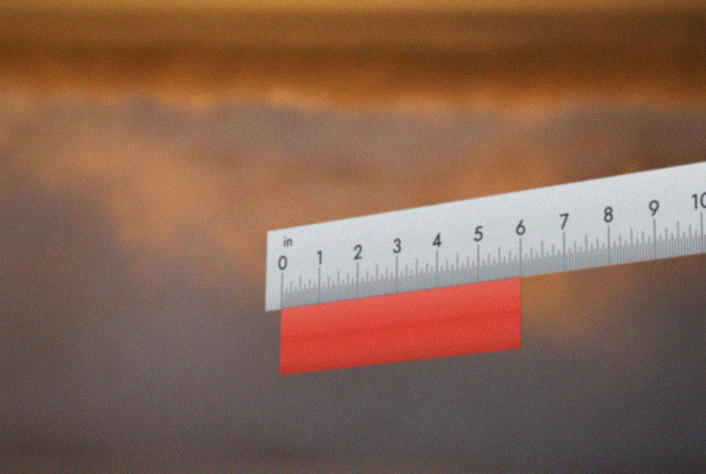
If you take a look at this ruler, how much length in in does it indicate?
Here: 6 in
